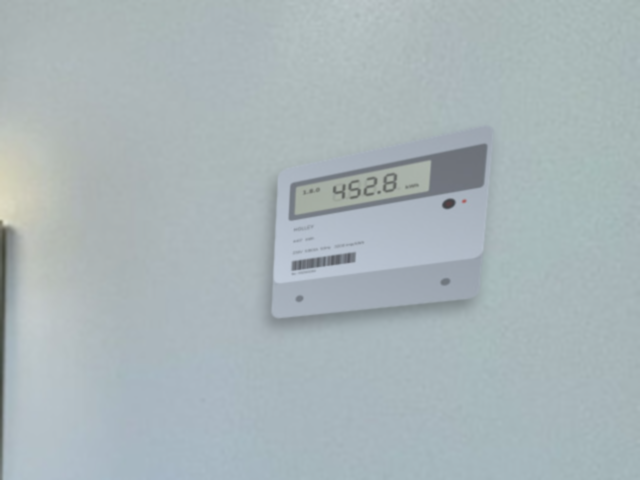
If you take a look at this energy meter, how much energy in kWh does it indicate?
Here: 452.8 kWh
